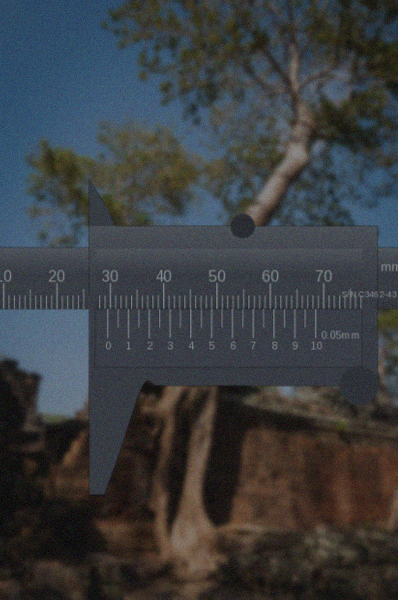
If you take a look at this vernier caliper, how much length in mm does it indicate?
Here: 29.5 mm
